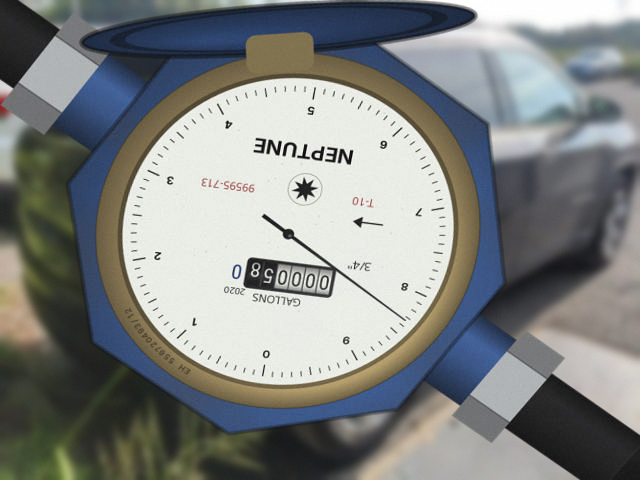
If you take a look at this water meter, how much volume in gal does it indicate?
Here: 578.3 gal
